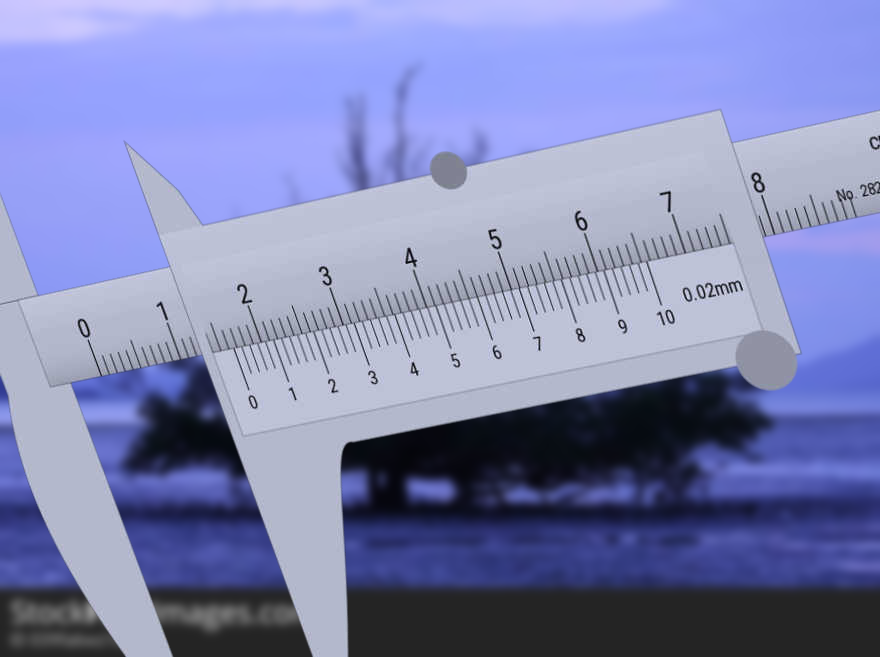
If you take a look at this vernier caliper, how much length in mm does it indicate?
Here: 16.6 mm
